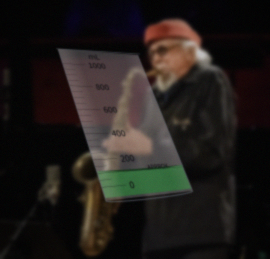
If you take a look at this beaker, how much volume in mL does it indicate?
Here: 100 mL
